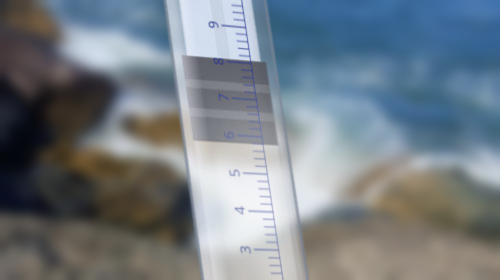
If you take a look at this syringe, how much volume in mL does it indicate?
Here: 5.8 mL
